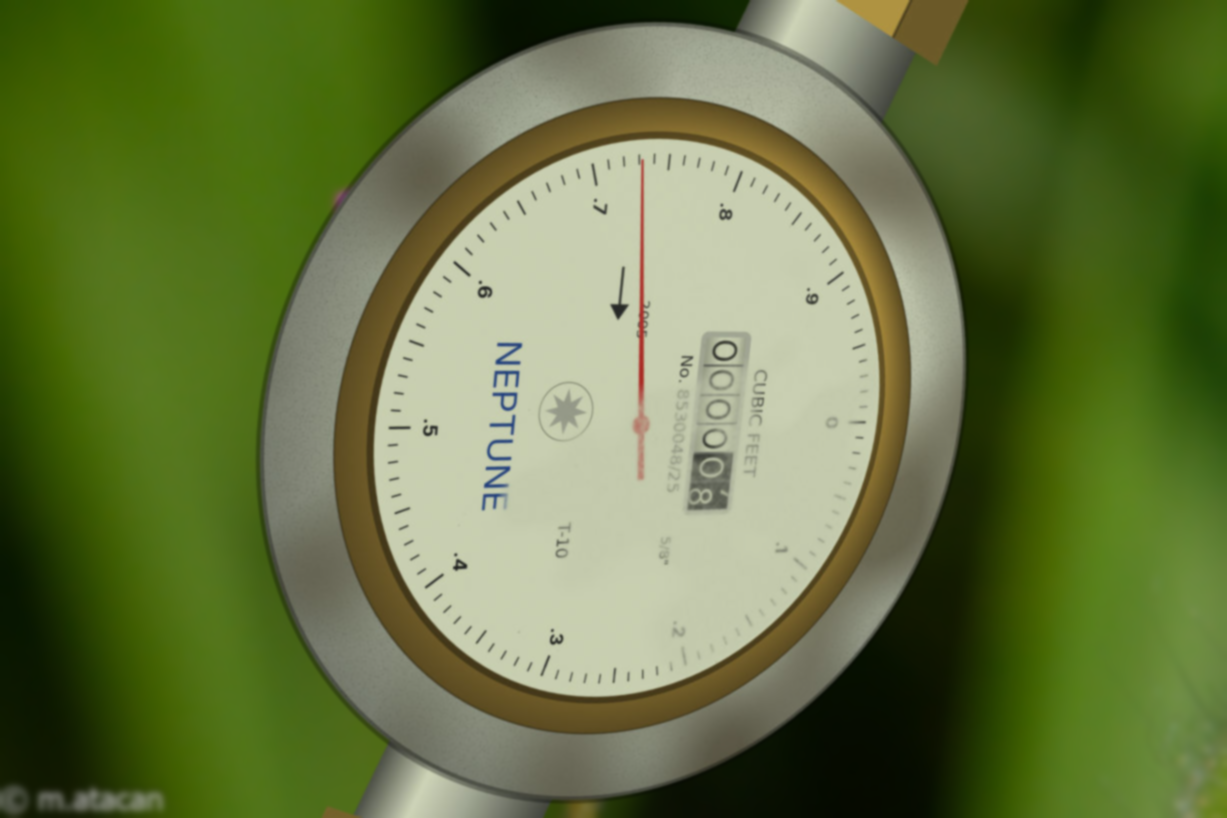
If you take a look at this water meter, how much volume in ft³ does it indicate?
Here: 7.73 ft³
